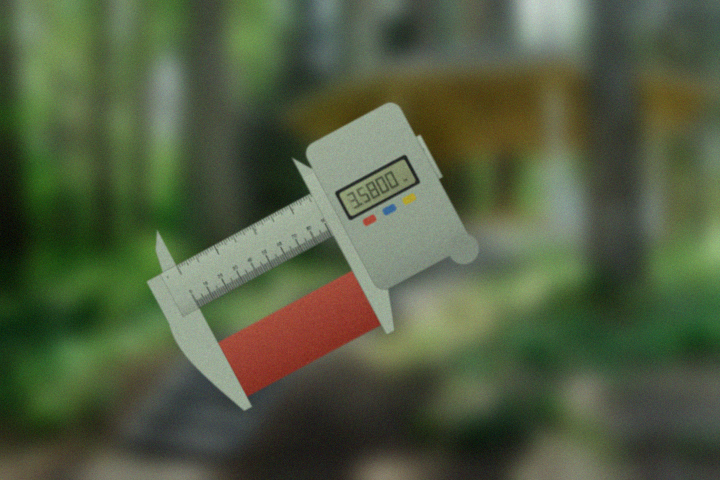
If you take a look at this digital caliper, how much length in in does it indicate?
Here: 3.5800 in
